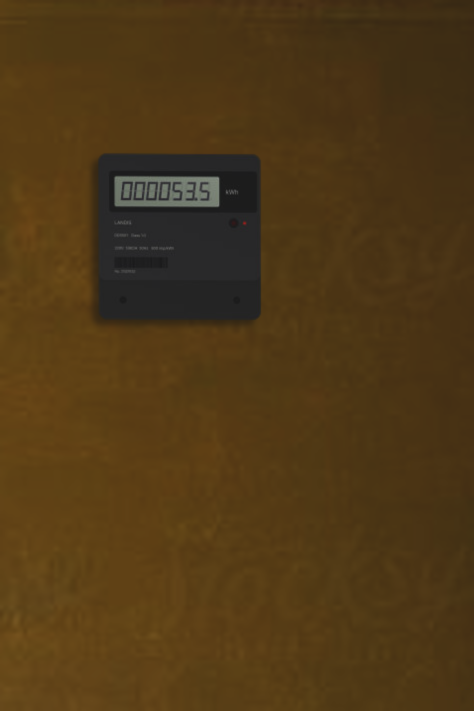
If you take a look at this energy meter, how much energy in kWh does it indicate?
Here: 53.5 kWh
